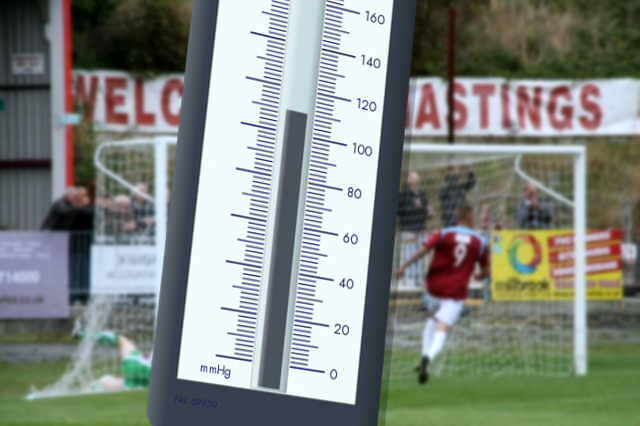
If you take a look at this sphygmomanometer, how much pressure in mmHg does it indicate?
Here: 110 mmHg
